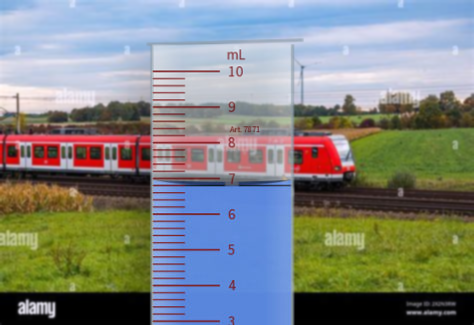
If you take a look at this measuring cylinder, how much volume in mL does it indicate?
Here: 6.8 mL
